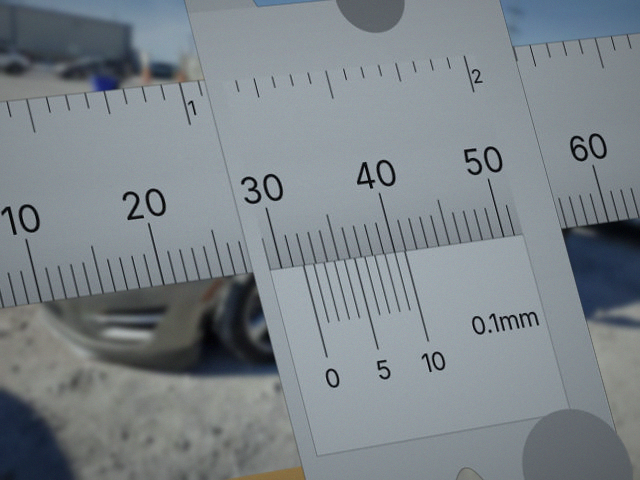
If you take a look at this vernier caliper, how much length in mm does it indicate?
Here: 31.9 mm
